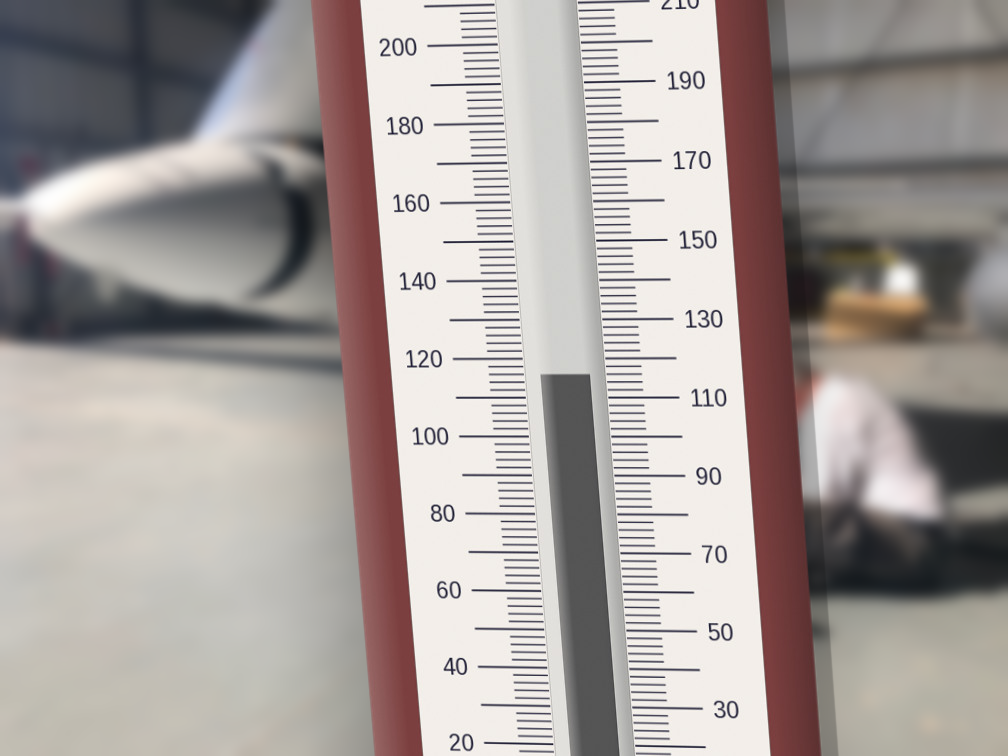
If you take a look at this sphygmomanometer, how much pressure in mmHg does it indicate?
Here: 116 mmHg
